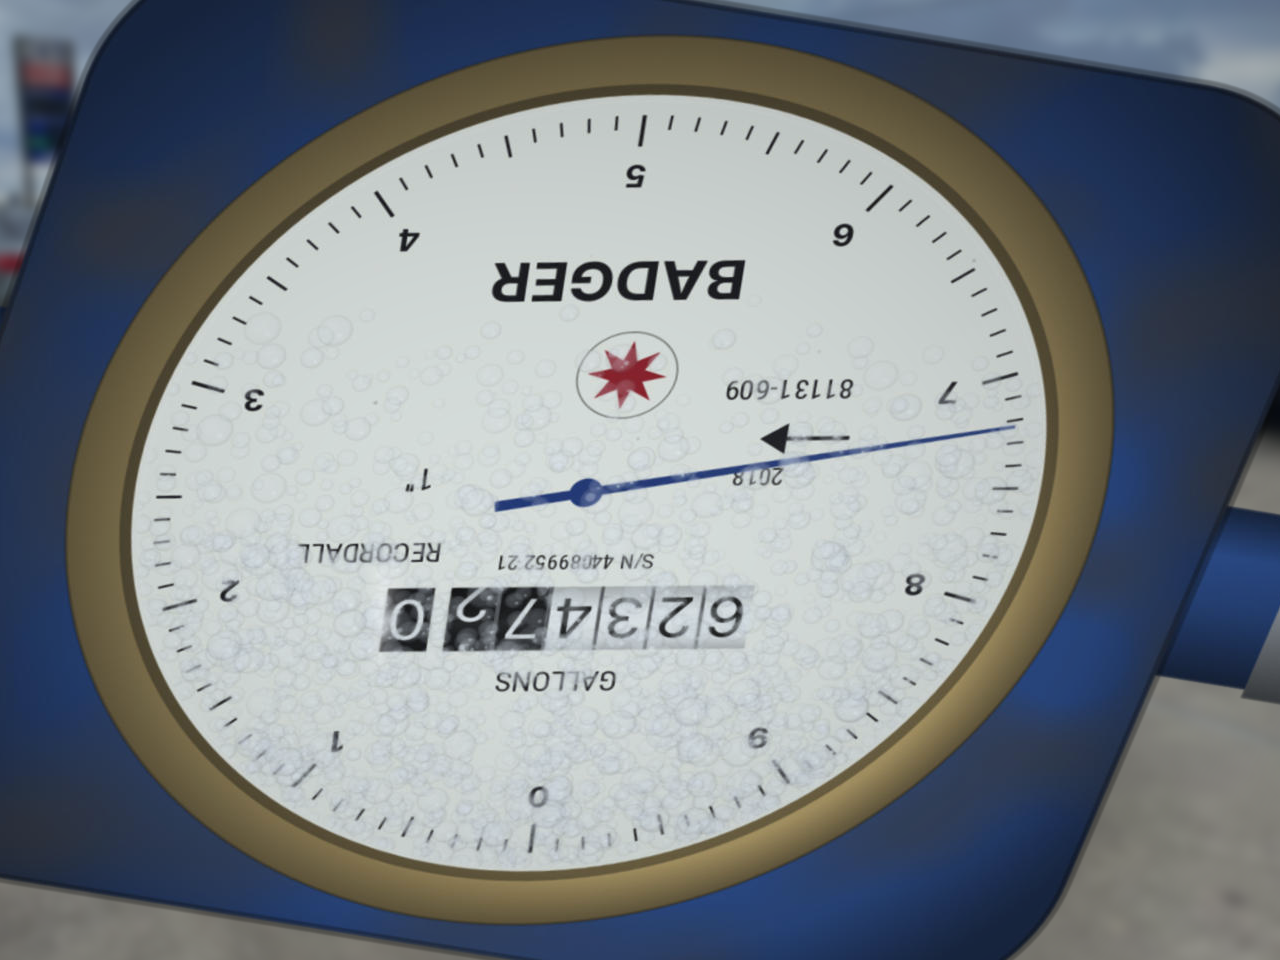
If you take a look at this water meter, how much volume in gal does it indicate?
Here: 6234717.2 gal
